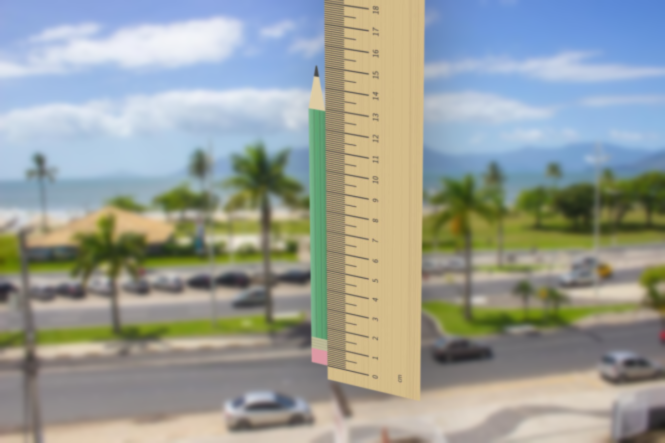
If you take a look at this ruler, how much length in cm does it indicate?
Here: 15 cm
